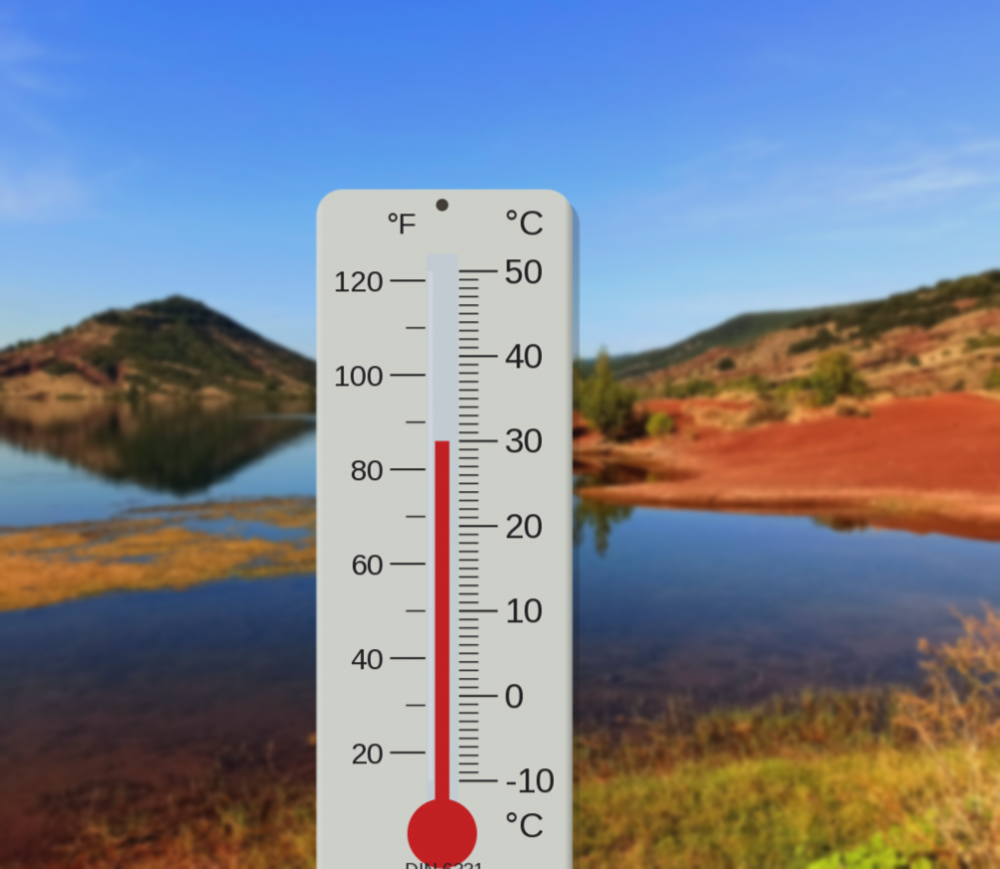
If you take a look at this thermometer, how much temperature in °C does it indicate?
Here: 30 °C
